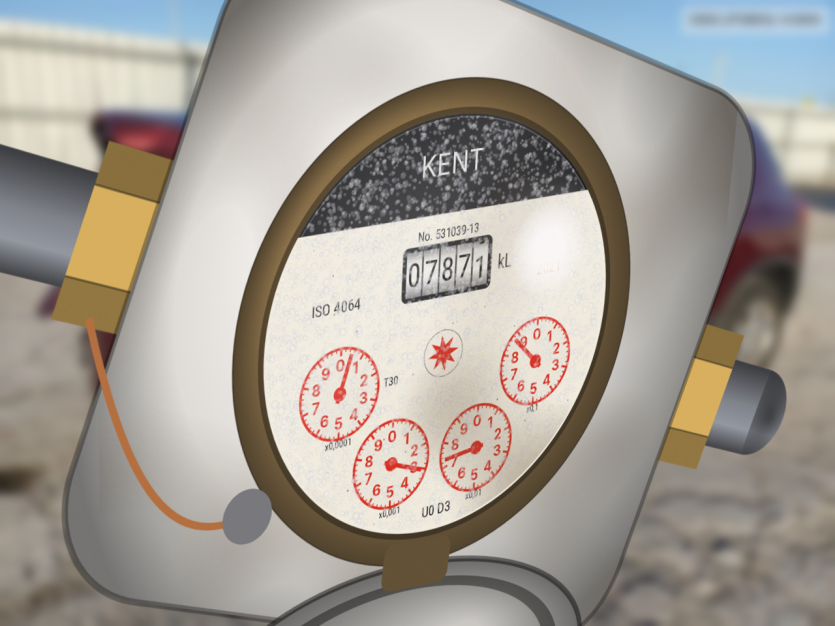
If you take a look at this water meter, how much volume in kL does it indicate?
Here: 7870.8730 kL
